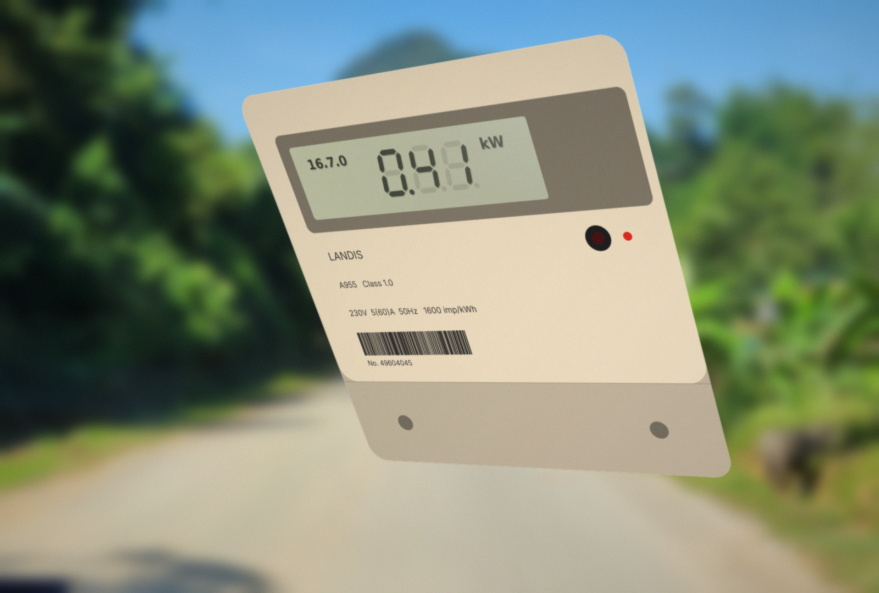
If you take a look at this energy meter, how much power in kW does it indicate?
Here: 0.41 kW
